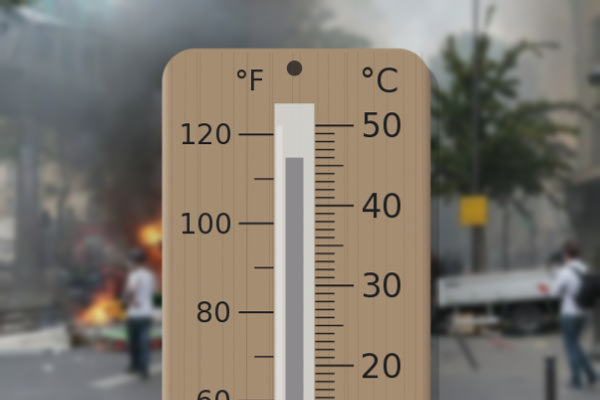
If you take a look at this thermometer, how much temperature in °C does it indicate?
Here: 46 °C
